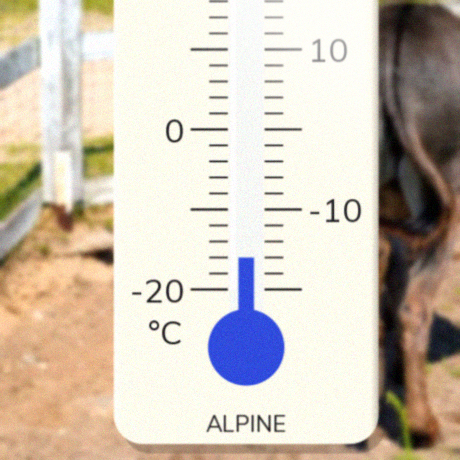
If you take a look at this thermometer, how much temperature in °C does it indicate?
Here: -16 °C
